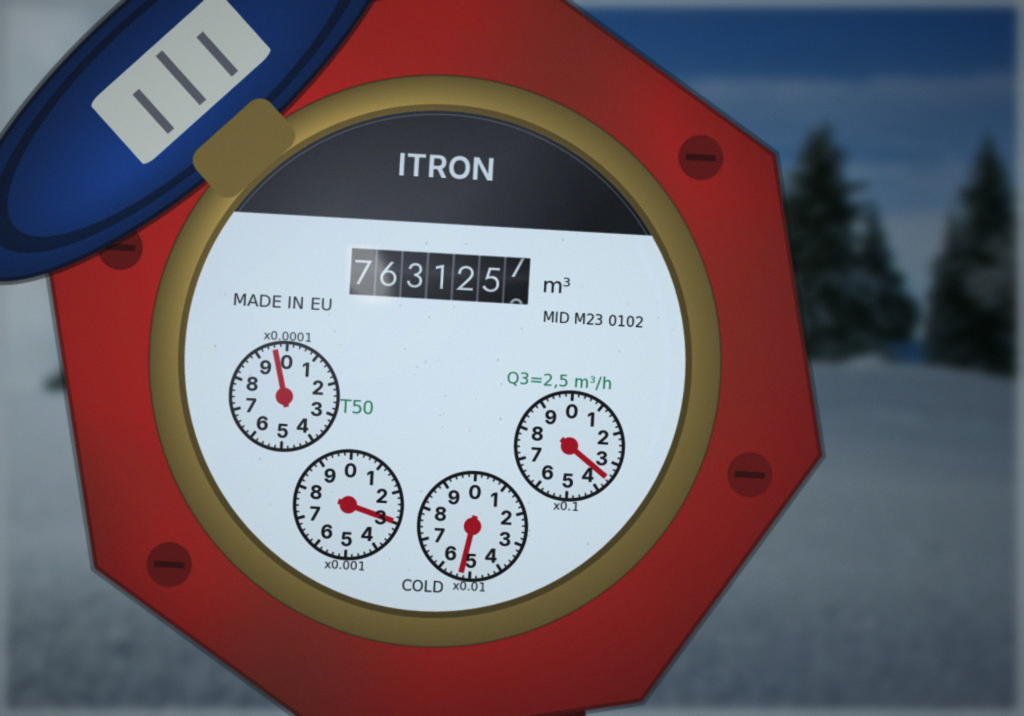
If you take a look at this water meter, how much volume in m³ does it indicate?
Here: 7631257.3529 m³
